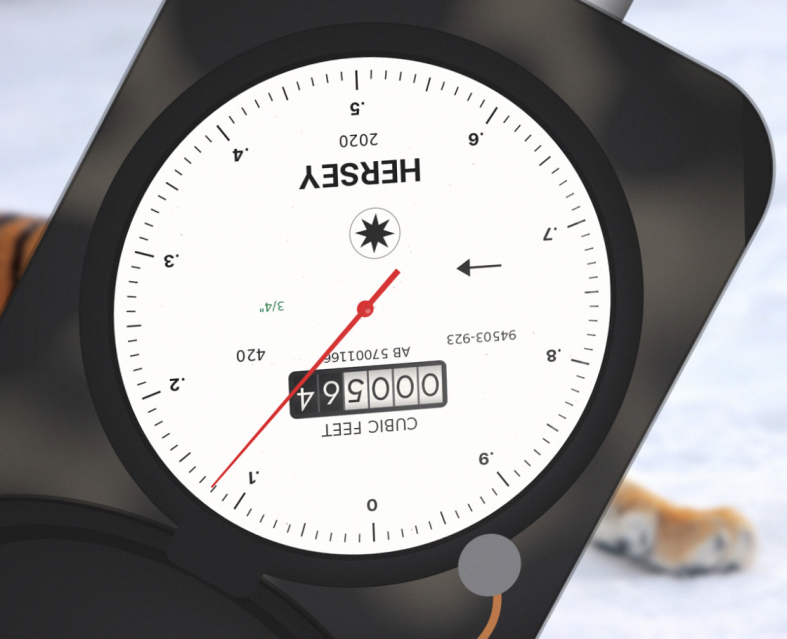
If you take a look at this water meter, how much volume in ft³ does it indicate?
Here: 564.12 ft³
